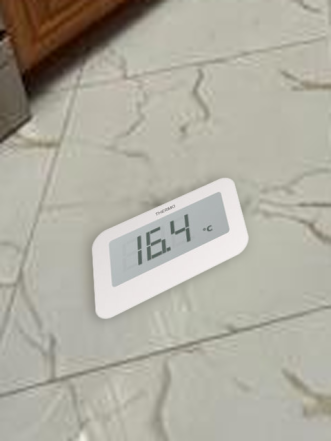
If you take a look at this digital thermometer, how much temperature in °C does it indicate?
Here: 16.4 °C
